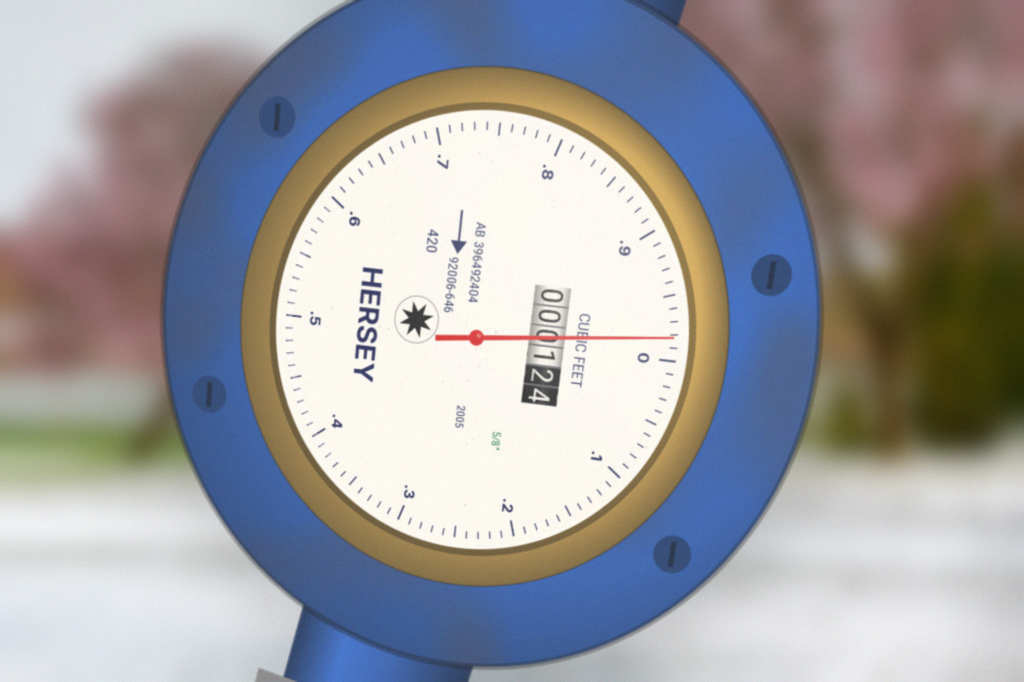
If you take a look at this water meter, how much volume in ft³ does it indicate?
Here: 123.98 ft³
